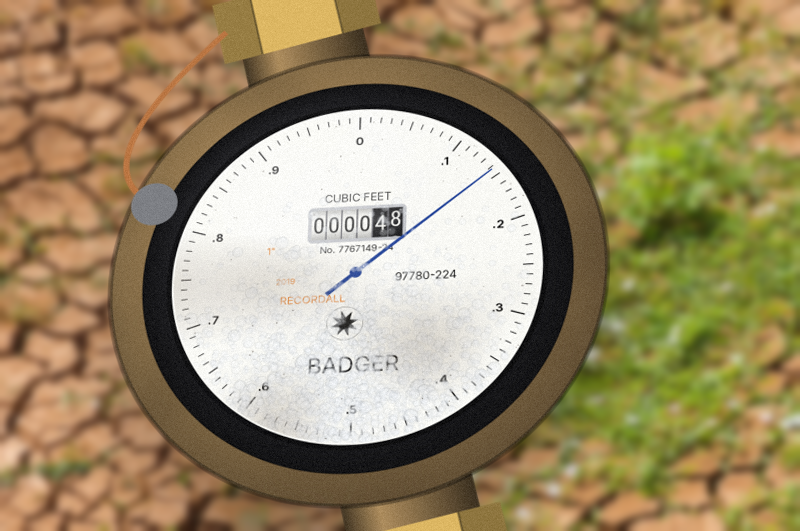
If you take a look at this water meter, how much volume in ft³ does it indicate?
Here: 48.14 ft³
